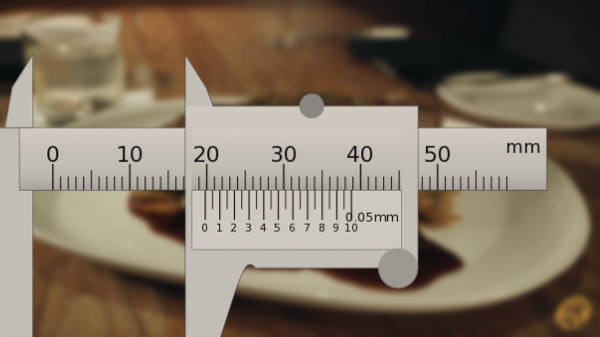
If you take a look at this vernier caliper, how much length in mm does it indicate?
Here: 19.8 mm
